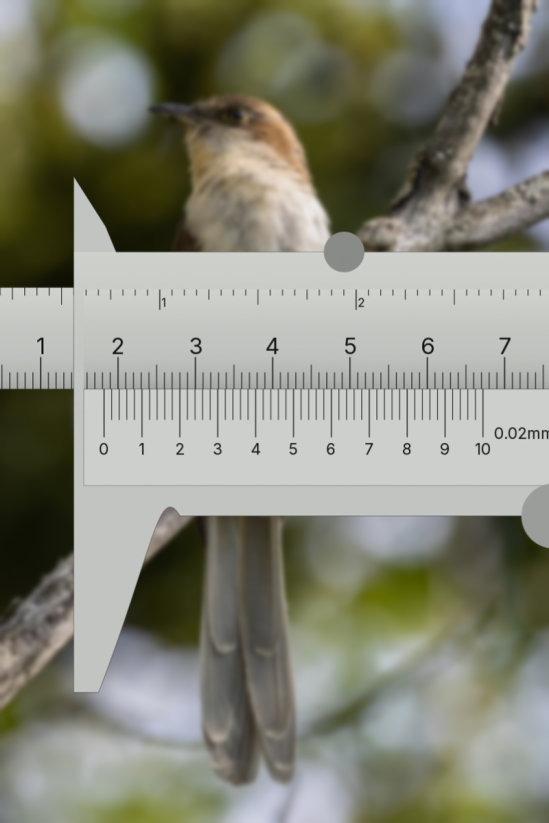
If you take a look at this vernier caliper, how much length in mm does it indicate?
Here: 18.2 mm
